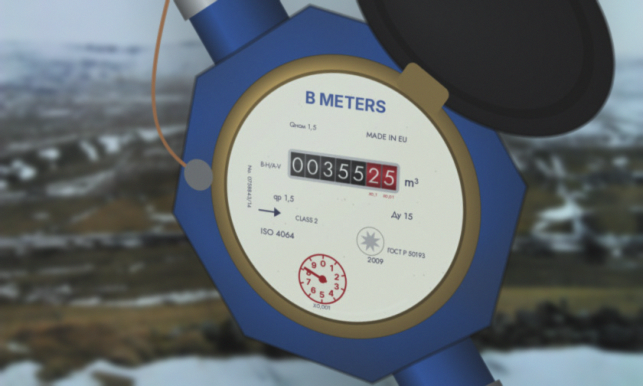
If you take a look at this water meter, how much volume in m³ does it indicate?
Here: 355.258 m³
